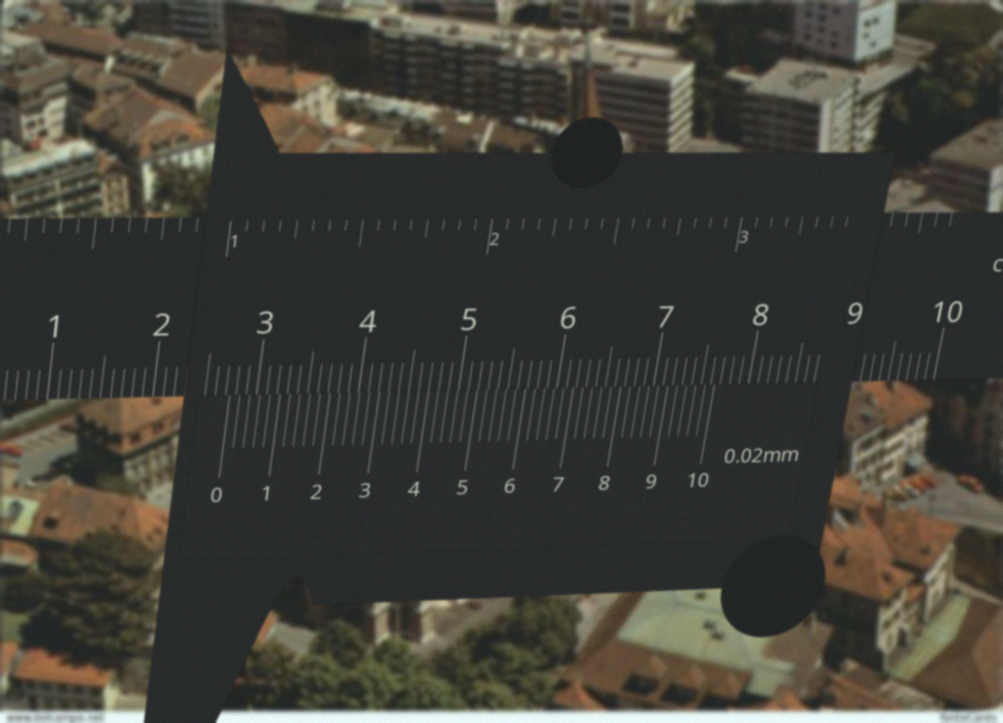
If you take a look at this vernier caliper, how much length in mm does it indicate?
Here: 27.4 mm
